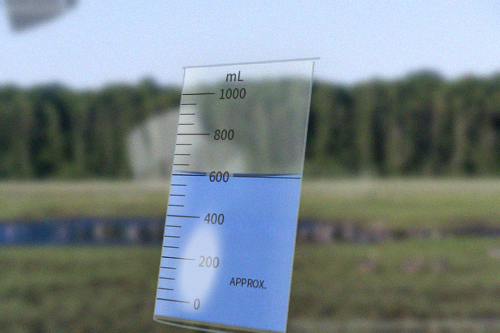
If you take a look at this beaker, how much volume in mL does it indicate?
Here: 600 mL
